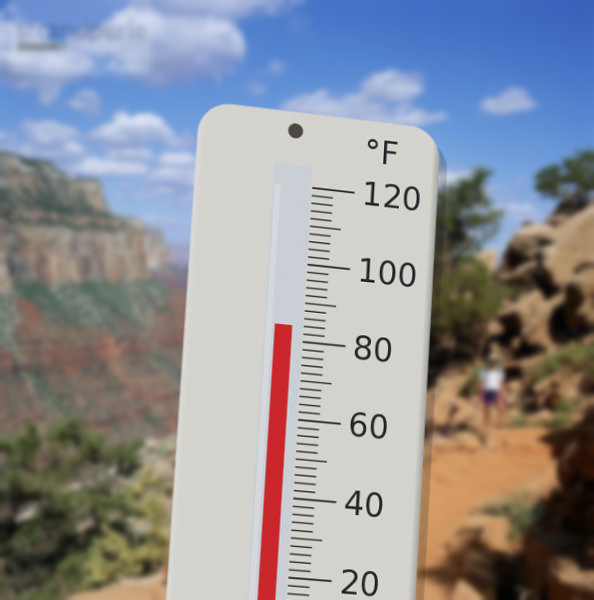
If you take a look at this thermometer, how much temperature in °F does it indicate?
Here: 84 °F
